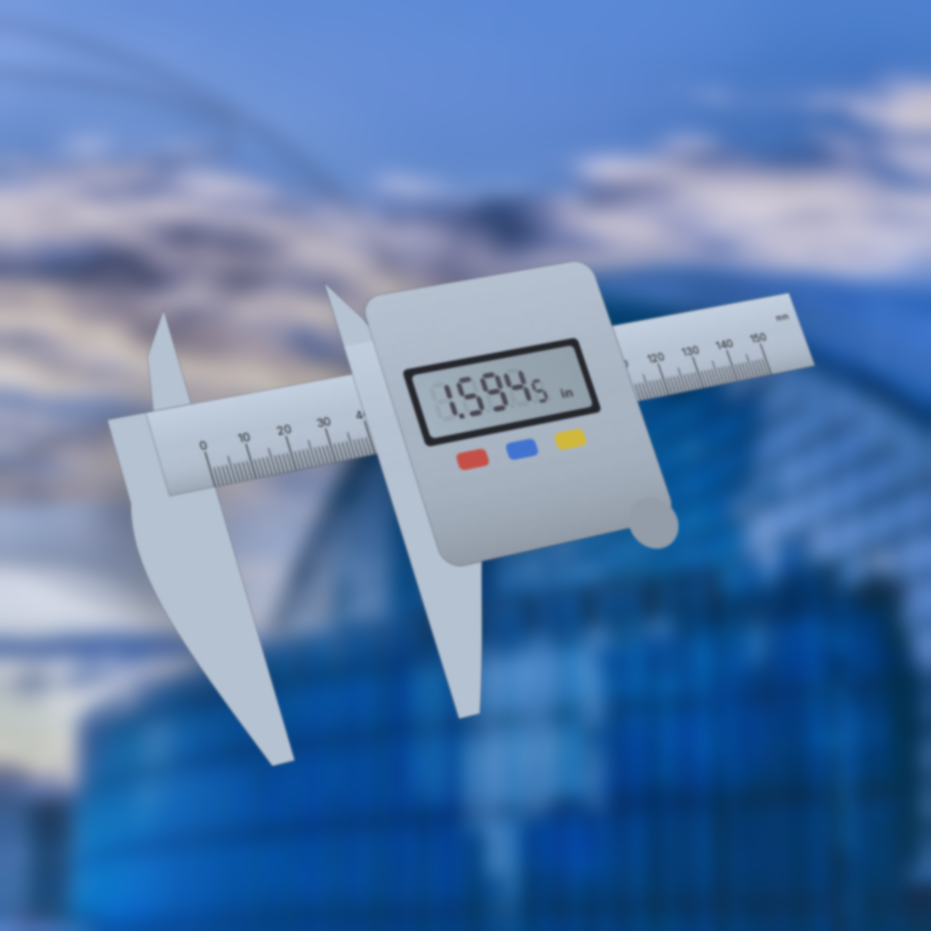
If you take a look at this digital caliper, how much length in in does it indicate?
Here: 1.5945 in
